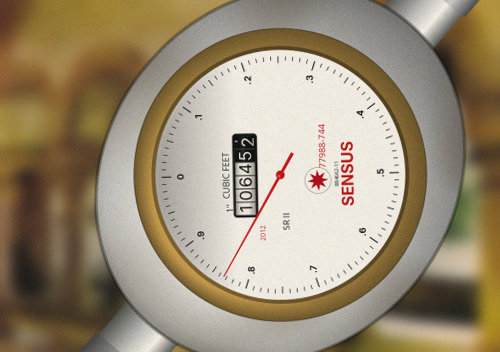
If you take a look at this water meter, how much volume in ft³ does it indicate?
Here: 106451.83 ft³
